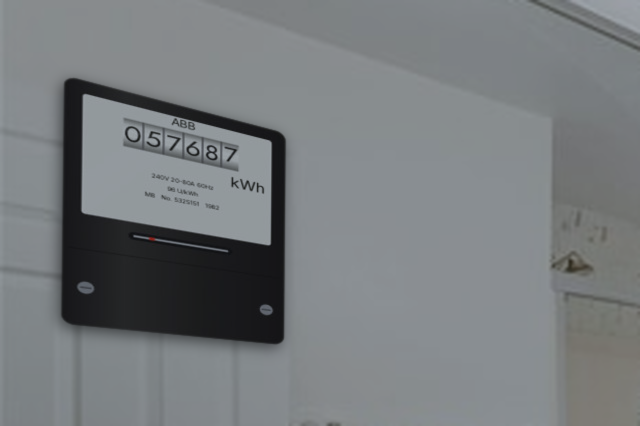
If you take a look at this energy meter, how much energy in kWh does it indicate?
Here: 57687 kWh
